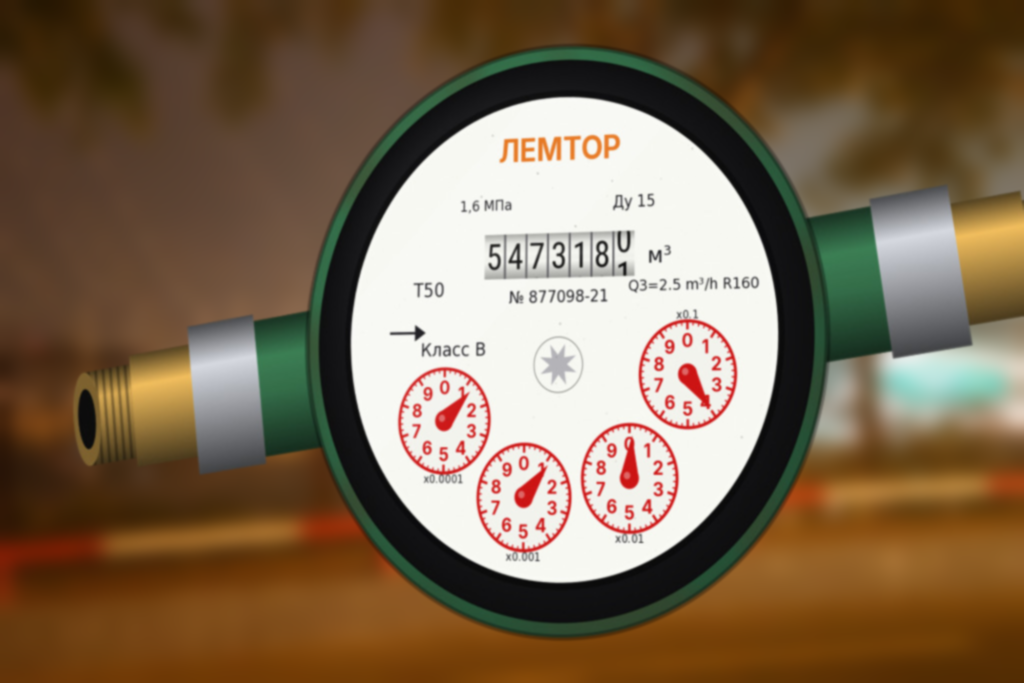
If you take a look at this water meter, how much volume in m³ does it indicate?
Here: 5473180.4011 m³
